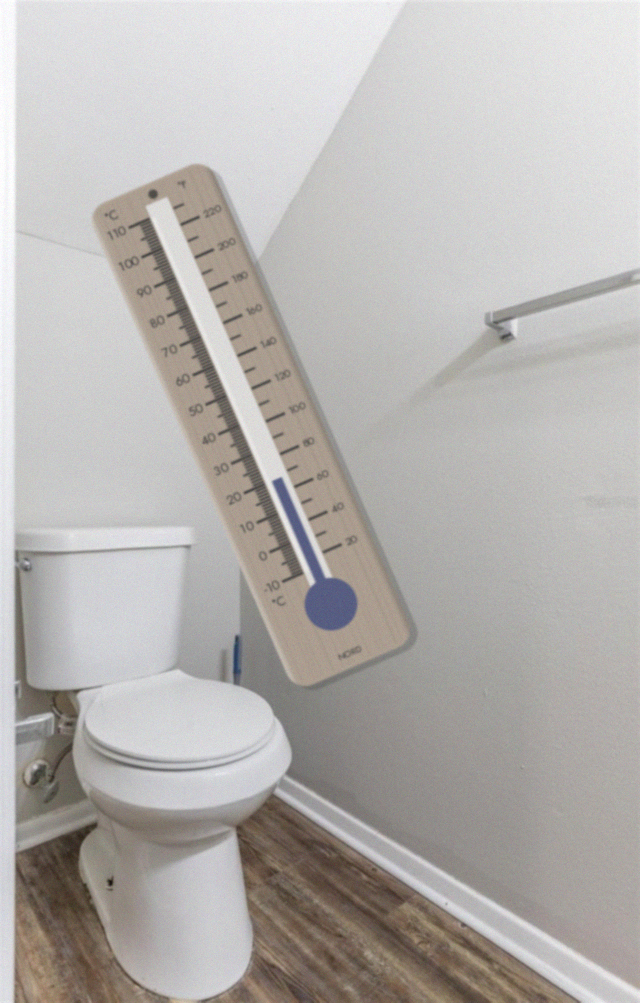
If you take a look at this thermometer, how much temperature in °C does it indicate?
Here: 20 °C
